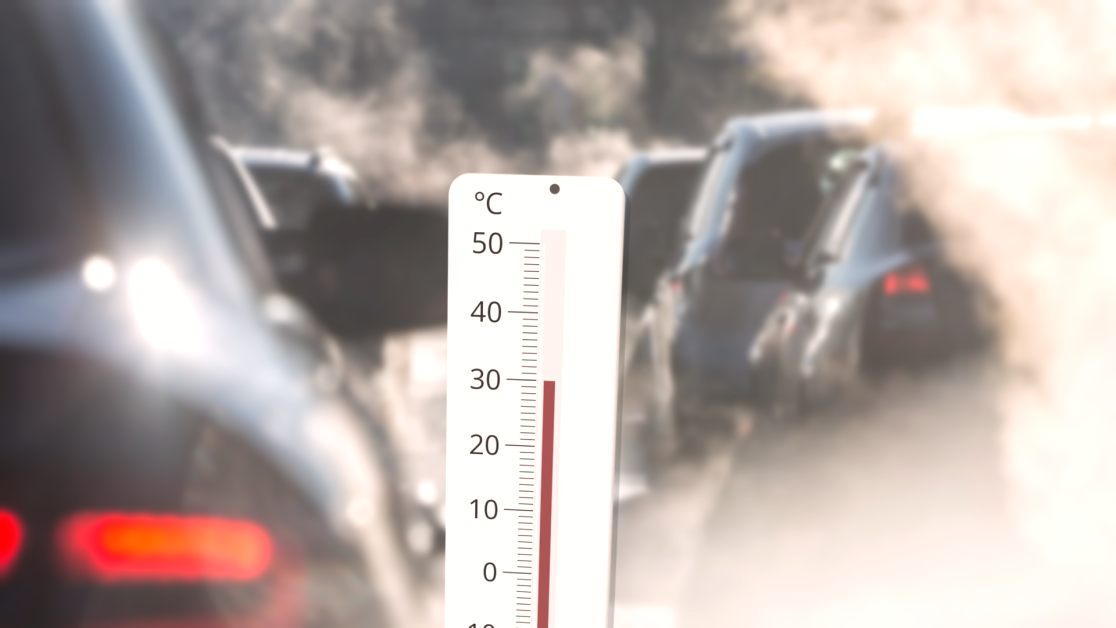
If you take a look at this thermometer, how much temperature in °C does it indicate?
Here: 30 °C
